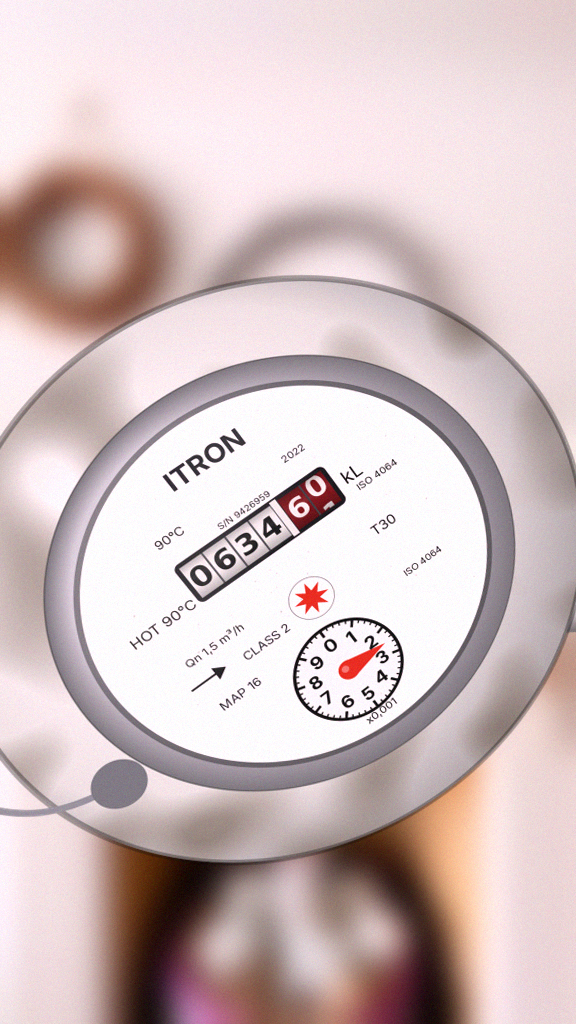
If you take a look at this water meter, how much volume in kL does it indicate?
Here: 634.602 kL
